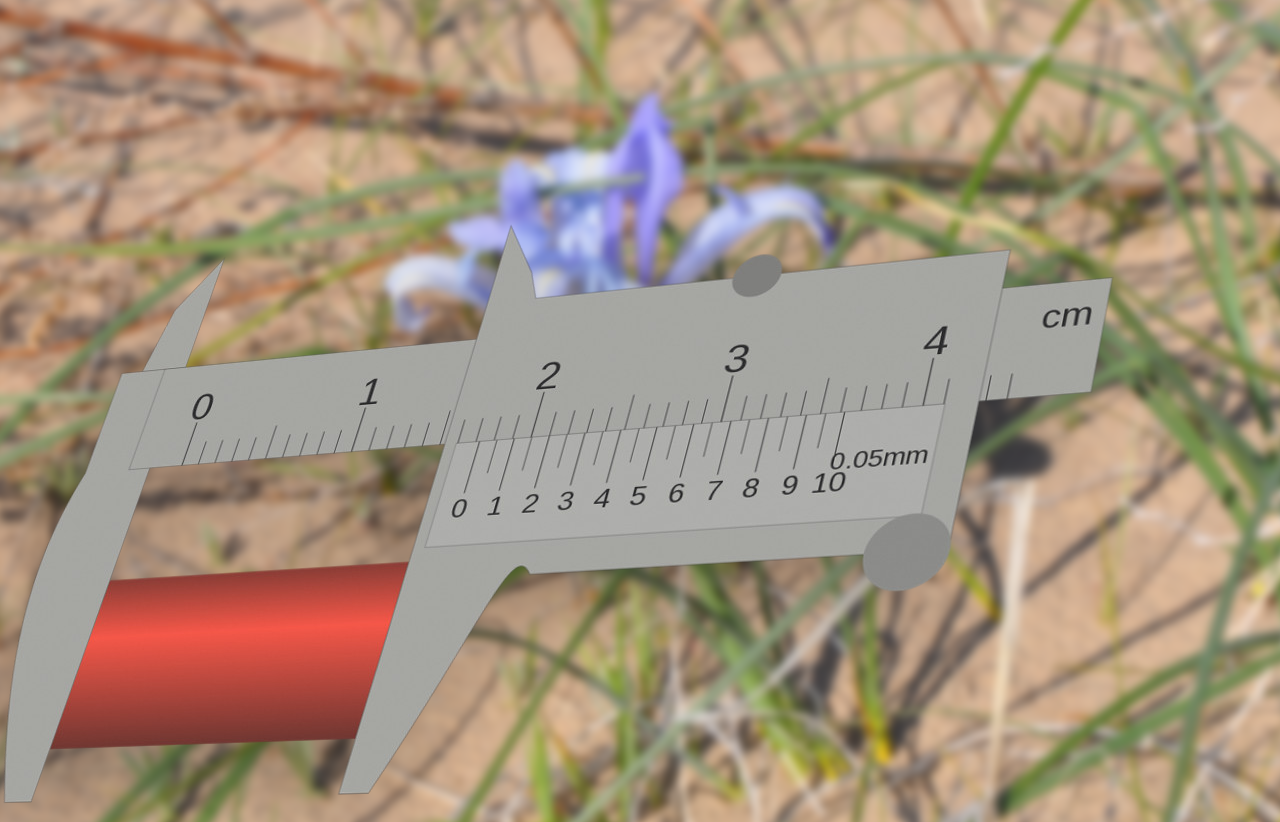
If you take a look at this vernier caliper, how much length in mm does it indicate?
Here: 17.2 mm
